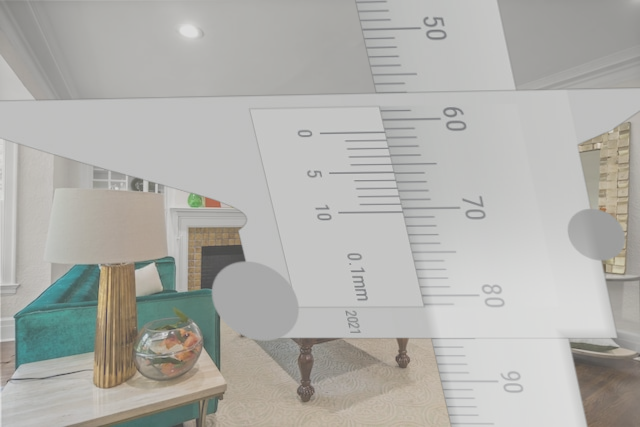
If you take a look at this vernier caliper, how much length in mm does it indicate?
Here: 61.4 mm
